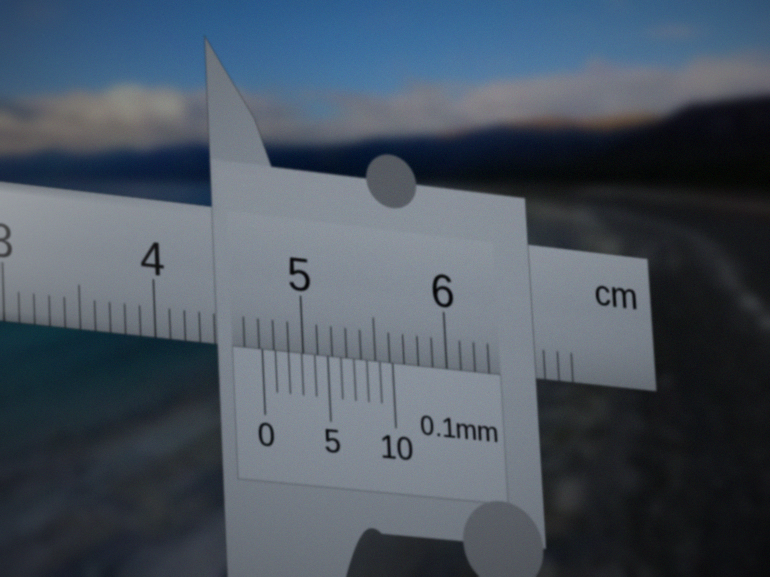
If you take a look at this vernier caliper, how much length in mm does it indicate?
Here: 47.2 mm
